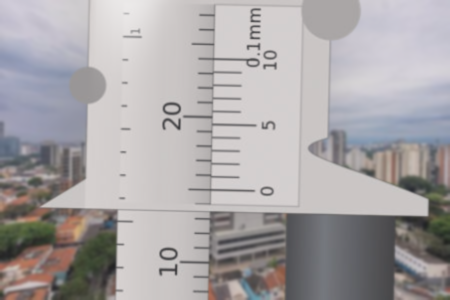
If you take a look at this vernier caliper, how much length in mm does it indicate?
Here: 15.0 mm
